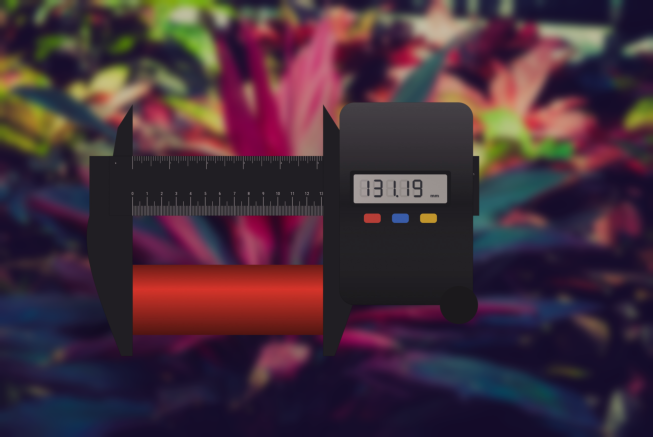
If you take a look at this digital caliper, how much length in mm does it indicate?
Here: 131.19 mm
